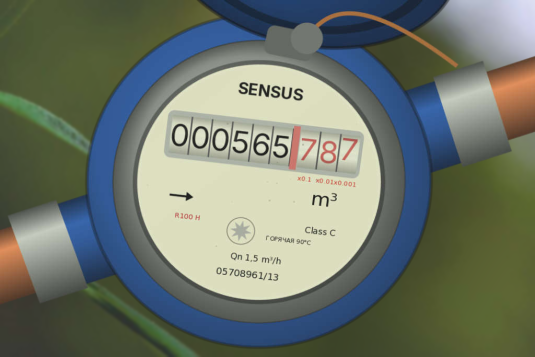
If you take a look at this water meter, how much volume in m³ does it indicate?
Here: 565.787 m³
